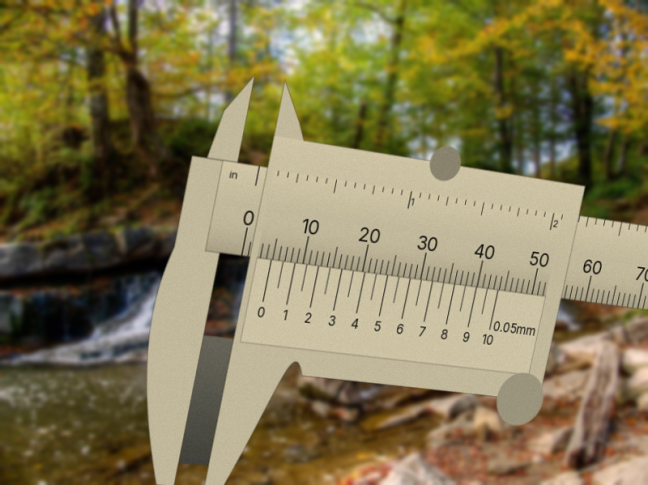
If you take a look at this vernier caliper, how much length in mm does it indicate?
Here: 4.8 mm
